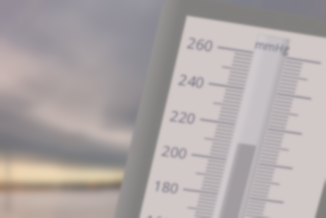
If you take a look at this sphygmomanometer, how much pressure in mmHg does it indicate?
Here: 210 mmHg
